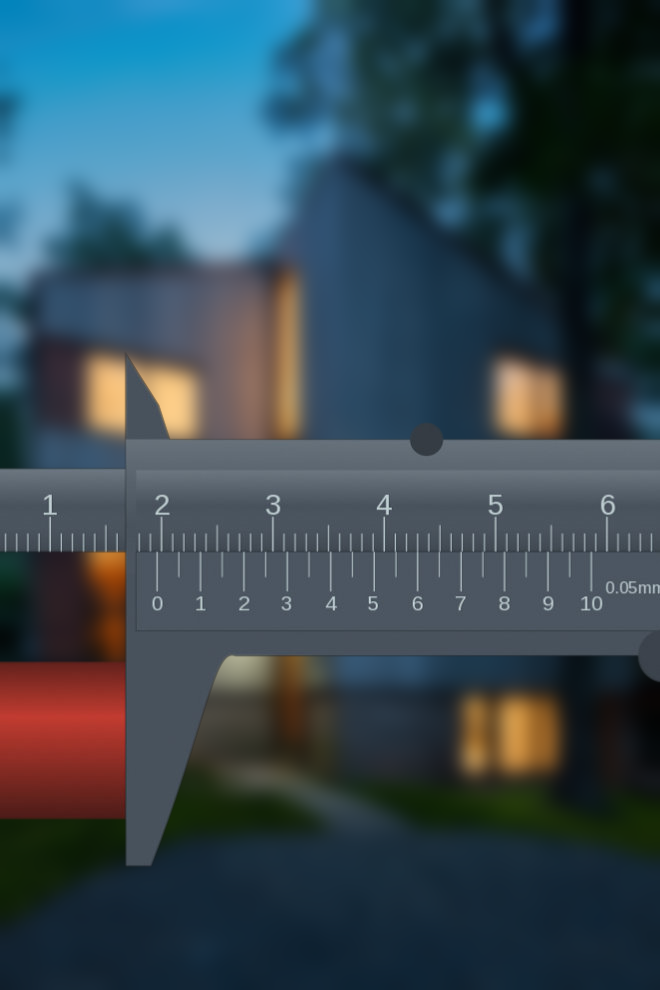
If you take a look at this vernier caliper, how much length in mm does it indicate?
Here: 19.6 mm
